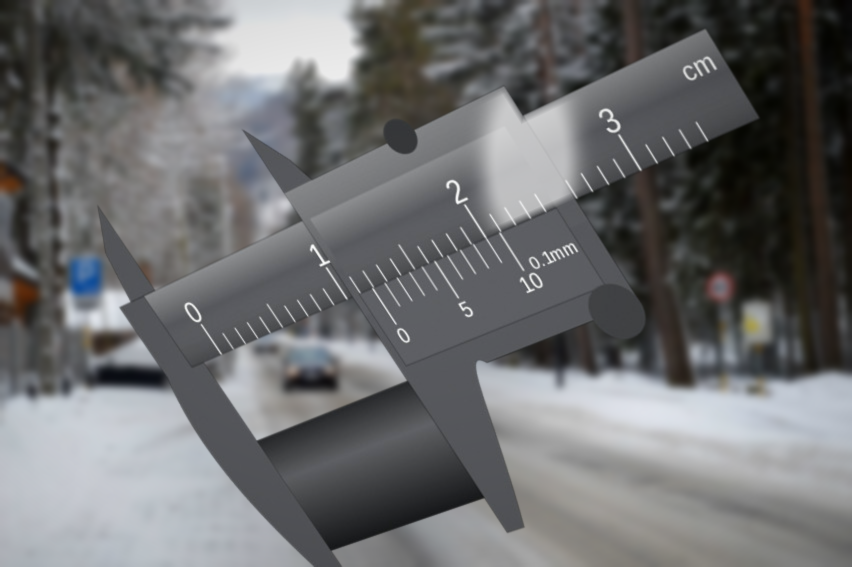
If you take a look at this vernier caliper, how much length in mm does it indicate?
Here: 11.9 mm
